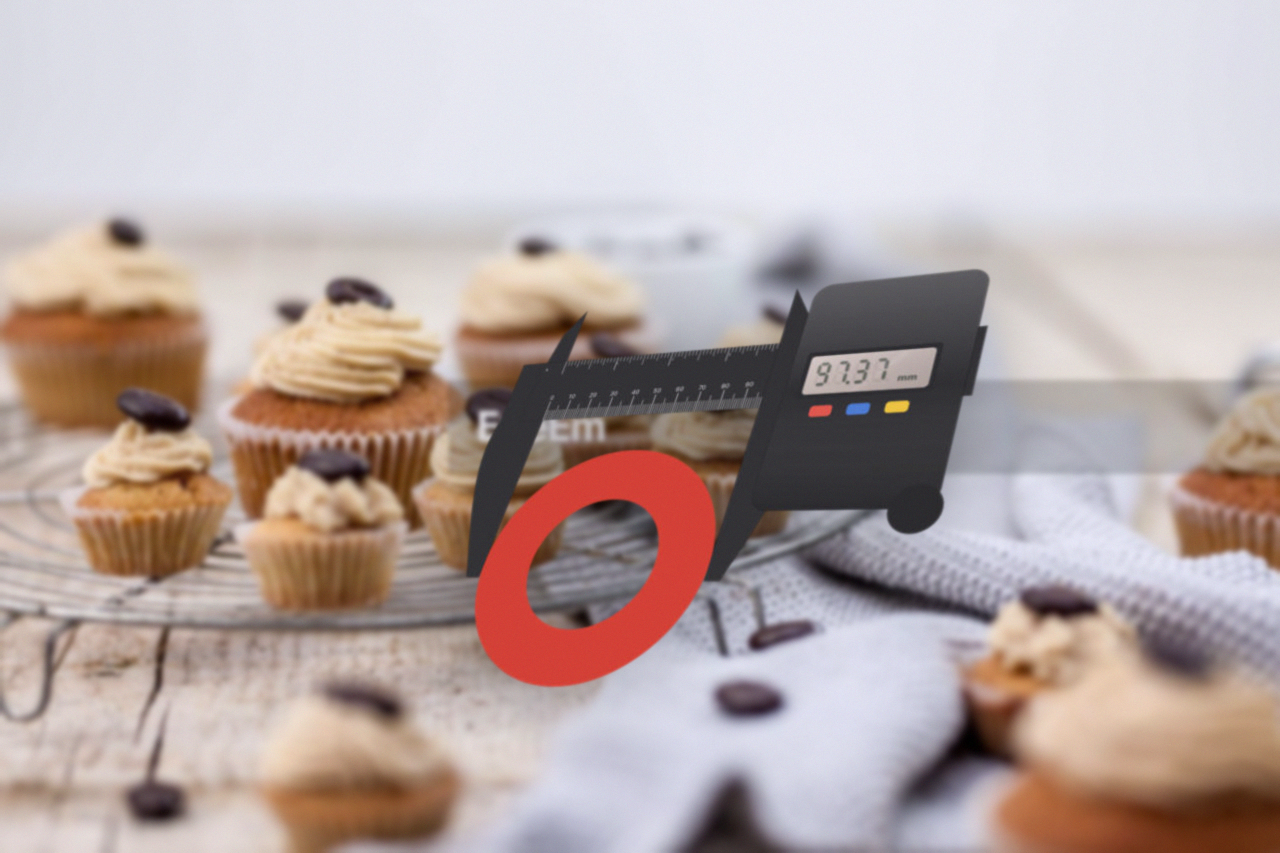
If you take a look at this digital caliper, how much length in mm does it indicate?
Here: 97.37 mm
